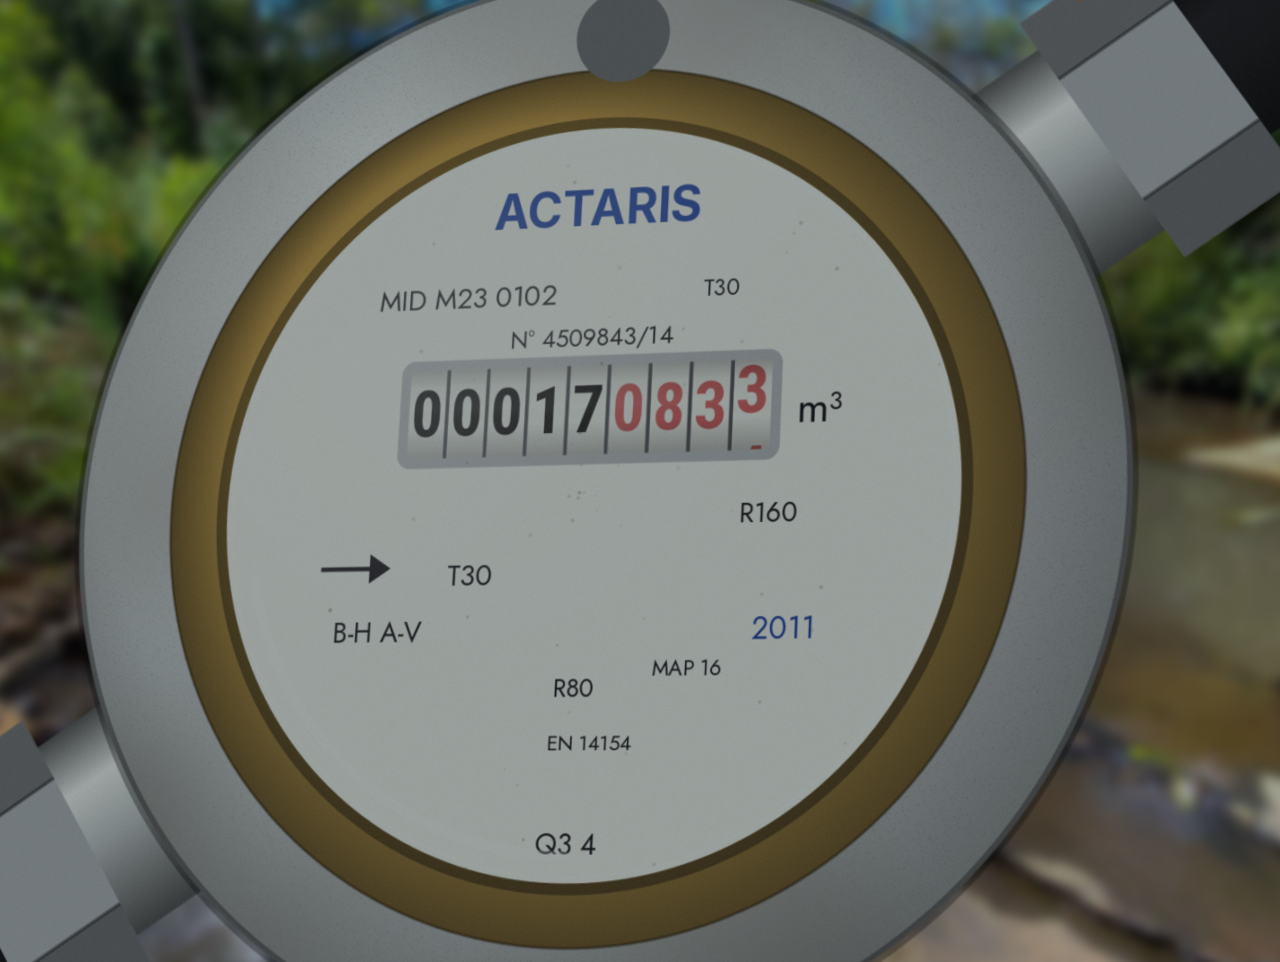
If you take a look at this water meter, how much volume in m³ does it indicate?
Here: 17.0833 m³
